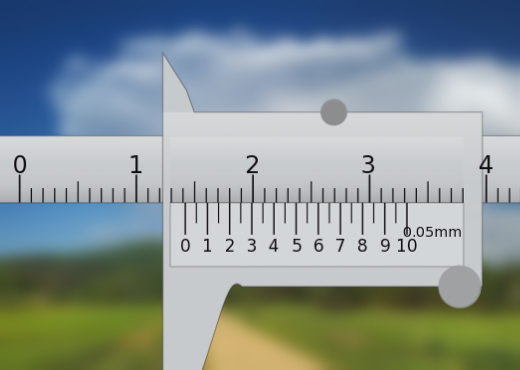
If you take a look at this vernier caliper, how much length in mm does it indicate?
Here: 14.2 mm
